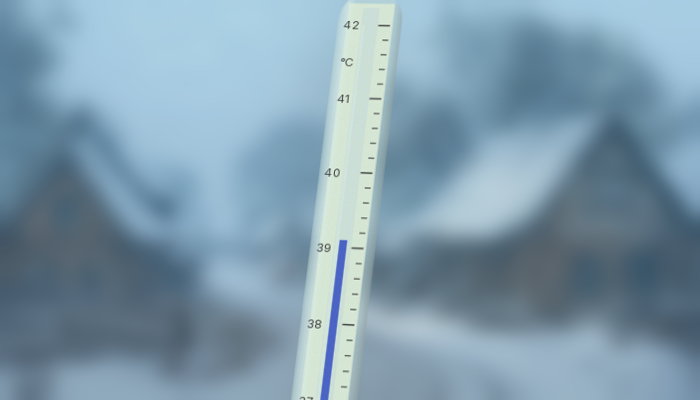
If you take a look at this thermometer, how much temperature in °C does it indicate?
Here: 39.1 °C
